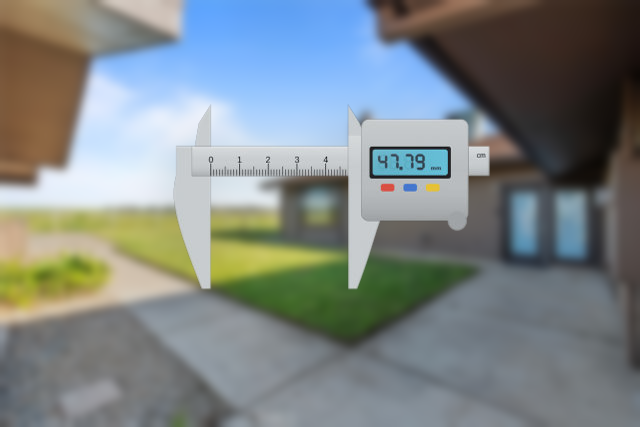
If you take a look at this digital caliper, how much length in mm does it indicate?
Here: 47.79 mm
